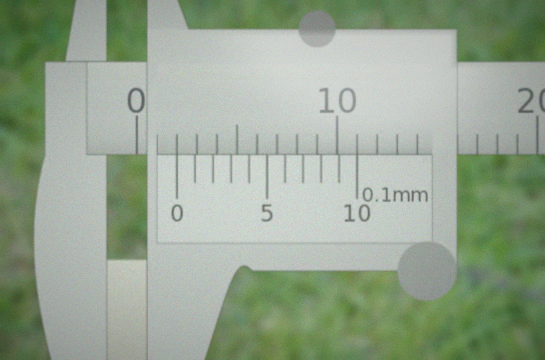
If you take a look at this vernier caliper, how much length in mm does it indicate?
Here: 2.0 mm
